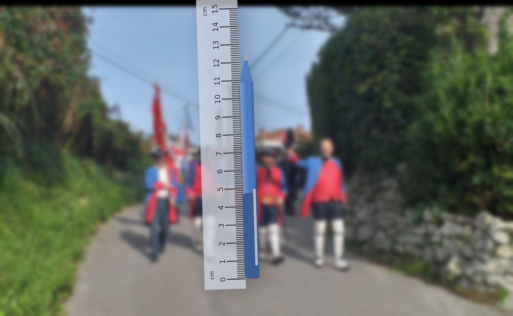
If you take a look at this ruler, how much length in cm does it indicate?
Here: 12.5 cm
